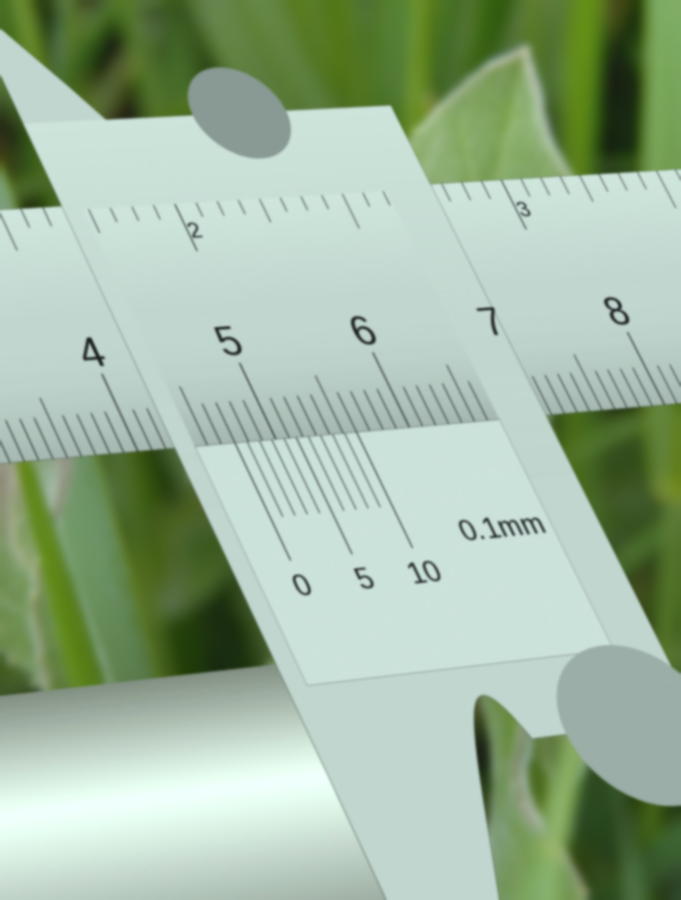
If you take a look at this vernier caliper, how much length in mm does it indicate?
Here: 47.0 mm
